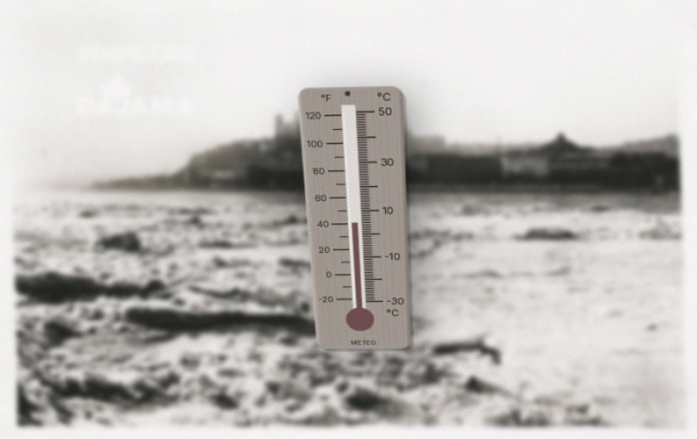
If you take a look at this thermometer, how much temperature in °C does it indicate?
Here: 5 °C
